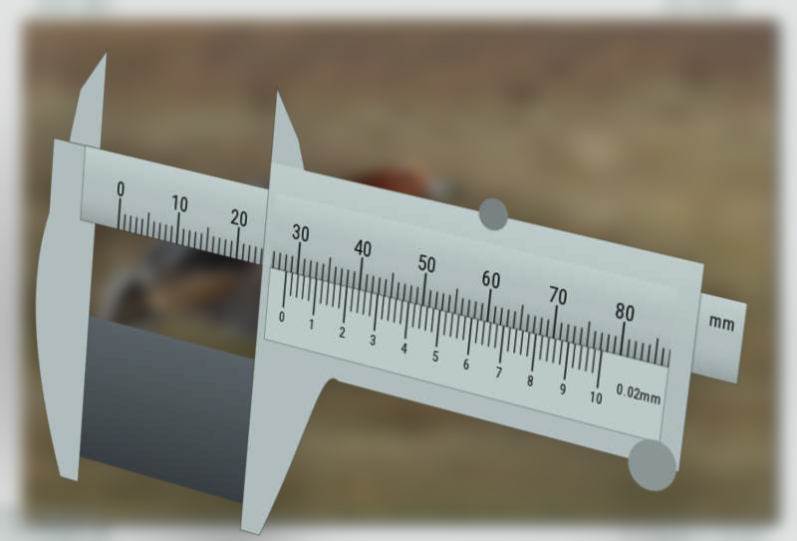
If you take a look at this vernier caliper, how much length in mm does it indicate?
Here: 28.2 mm
